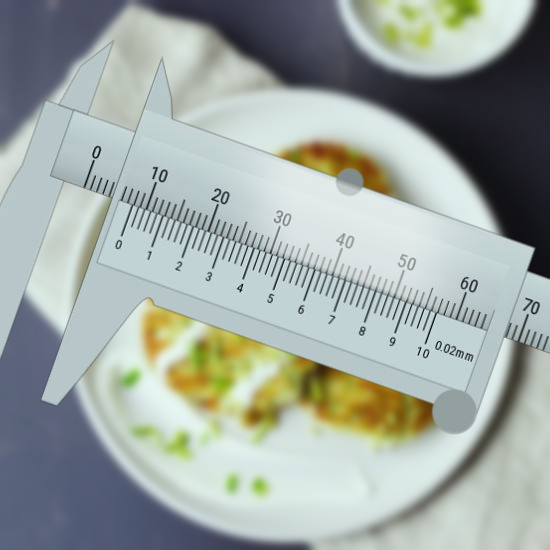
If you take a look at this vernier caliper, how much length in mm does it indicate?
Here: 7.8 mm
